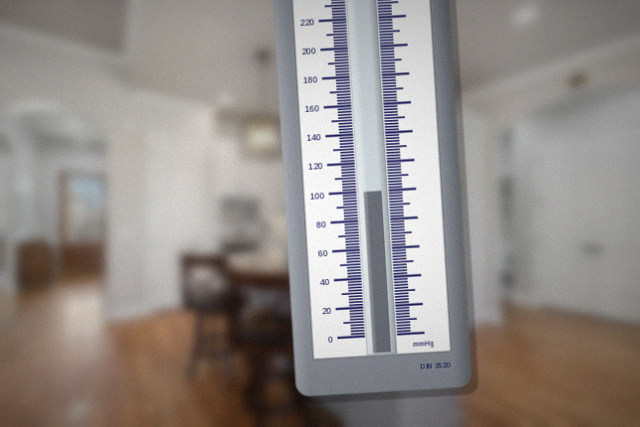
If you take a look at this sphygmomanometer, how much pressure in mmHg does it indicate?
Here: 100 mmHg
